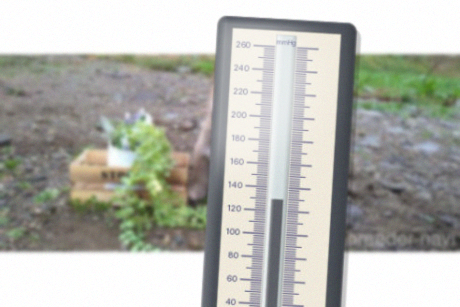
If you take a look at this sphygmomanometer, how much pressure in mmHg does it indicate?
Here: 130 mmHg
